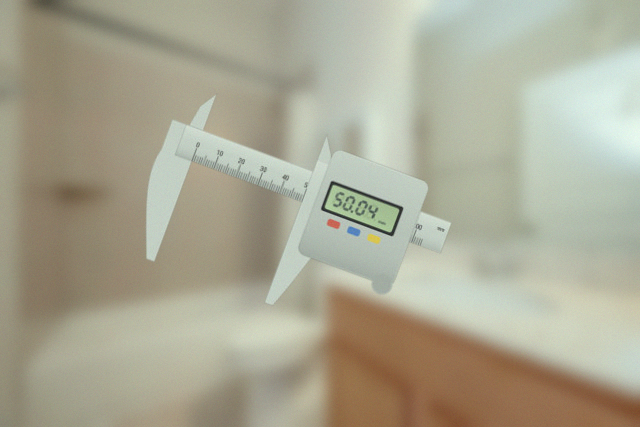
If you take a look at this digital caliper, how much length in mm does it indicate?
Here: 50.04 mm
